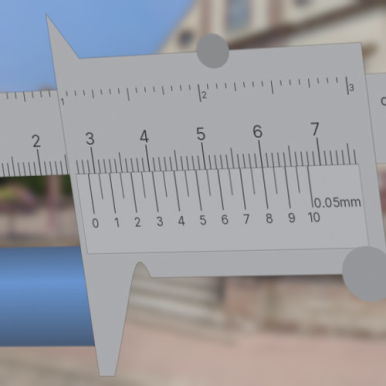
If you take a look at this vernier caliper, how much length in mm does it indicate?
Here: 28.8 mm
